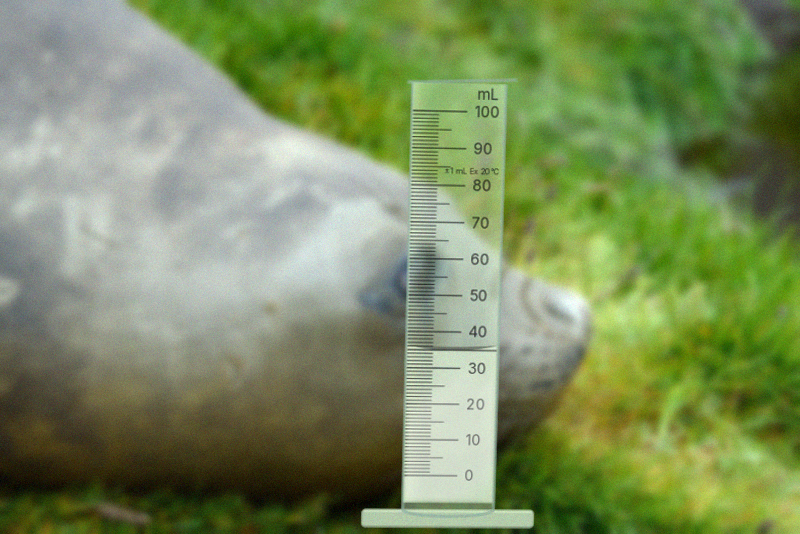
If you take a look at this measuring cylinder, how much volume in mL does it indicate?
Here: 35 mL
